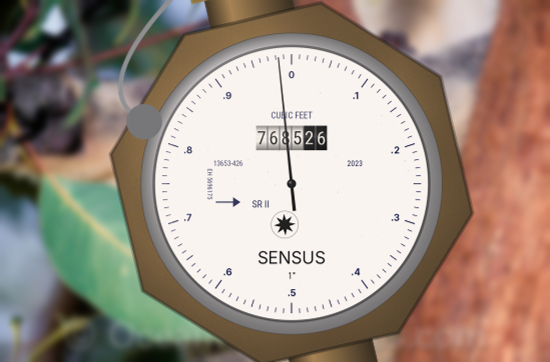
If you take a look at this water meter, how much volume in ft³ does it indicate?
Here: 768525.98 ft³
